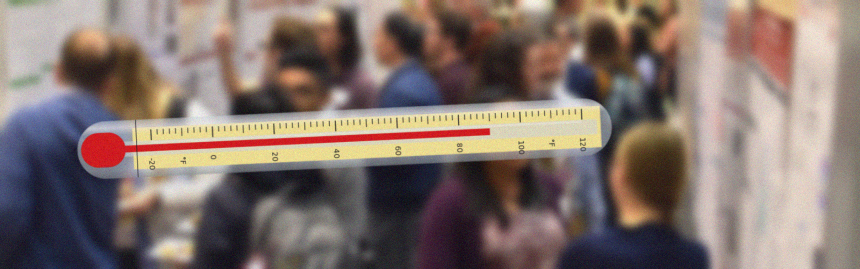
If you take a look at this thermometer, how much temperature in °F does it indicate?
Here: 90 °F
